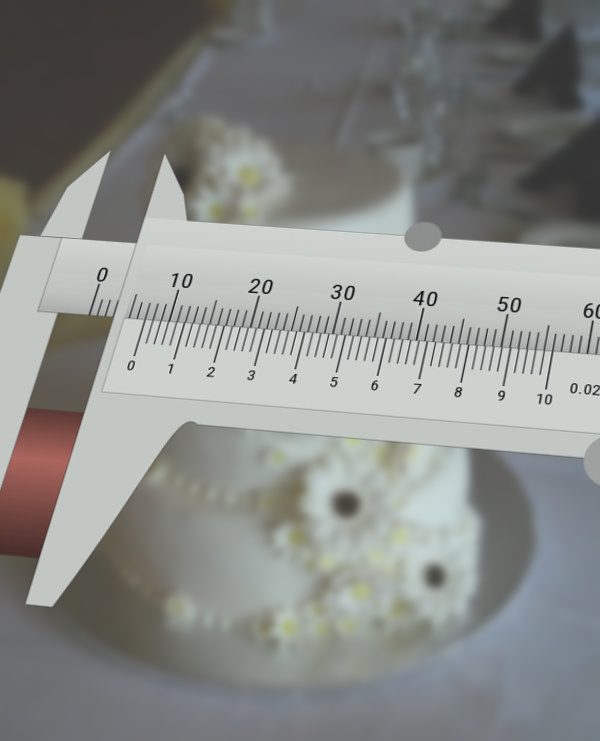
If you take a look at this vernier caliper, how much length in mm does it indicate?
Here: 7.0 mm
